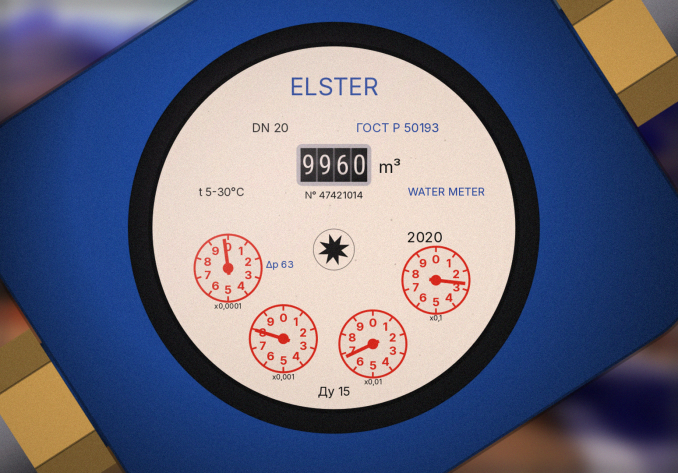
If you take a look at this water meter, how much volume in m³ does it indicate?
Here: 9960.2679 m³
